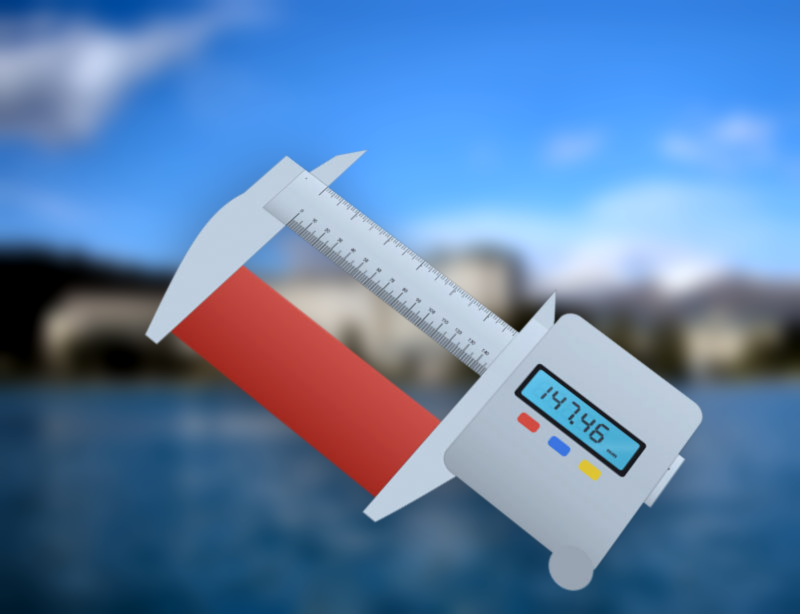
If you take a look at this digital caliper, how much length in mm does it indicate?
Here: 147.46 mm
